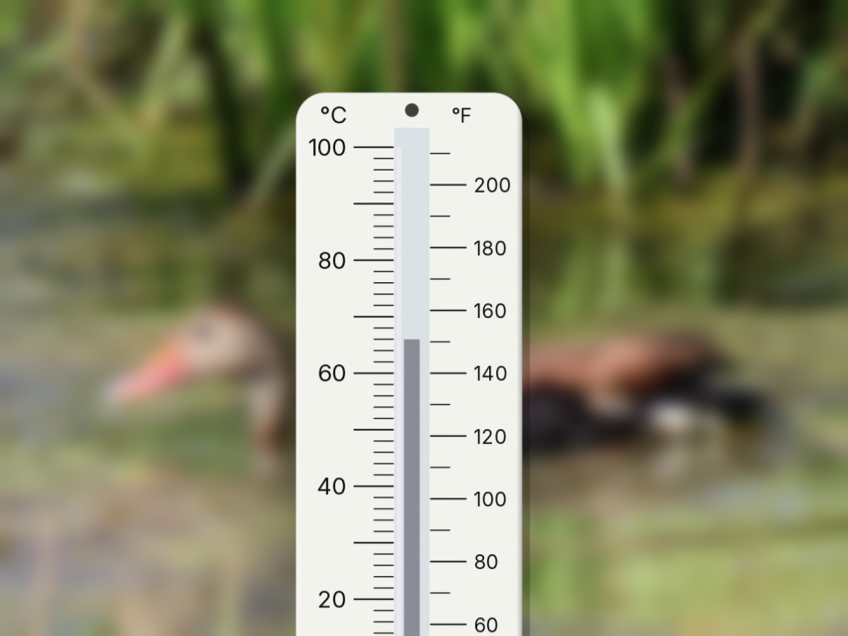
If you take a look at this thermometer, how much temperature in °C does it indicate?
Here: 66 °C
